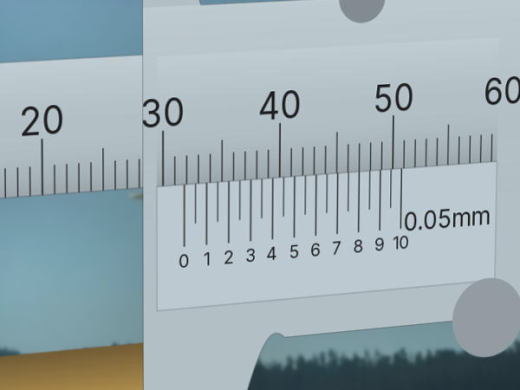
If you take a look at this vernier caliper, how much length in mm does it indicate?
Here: 31.8 mm
